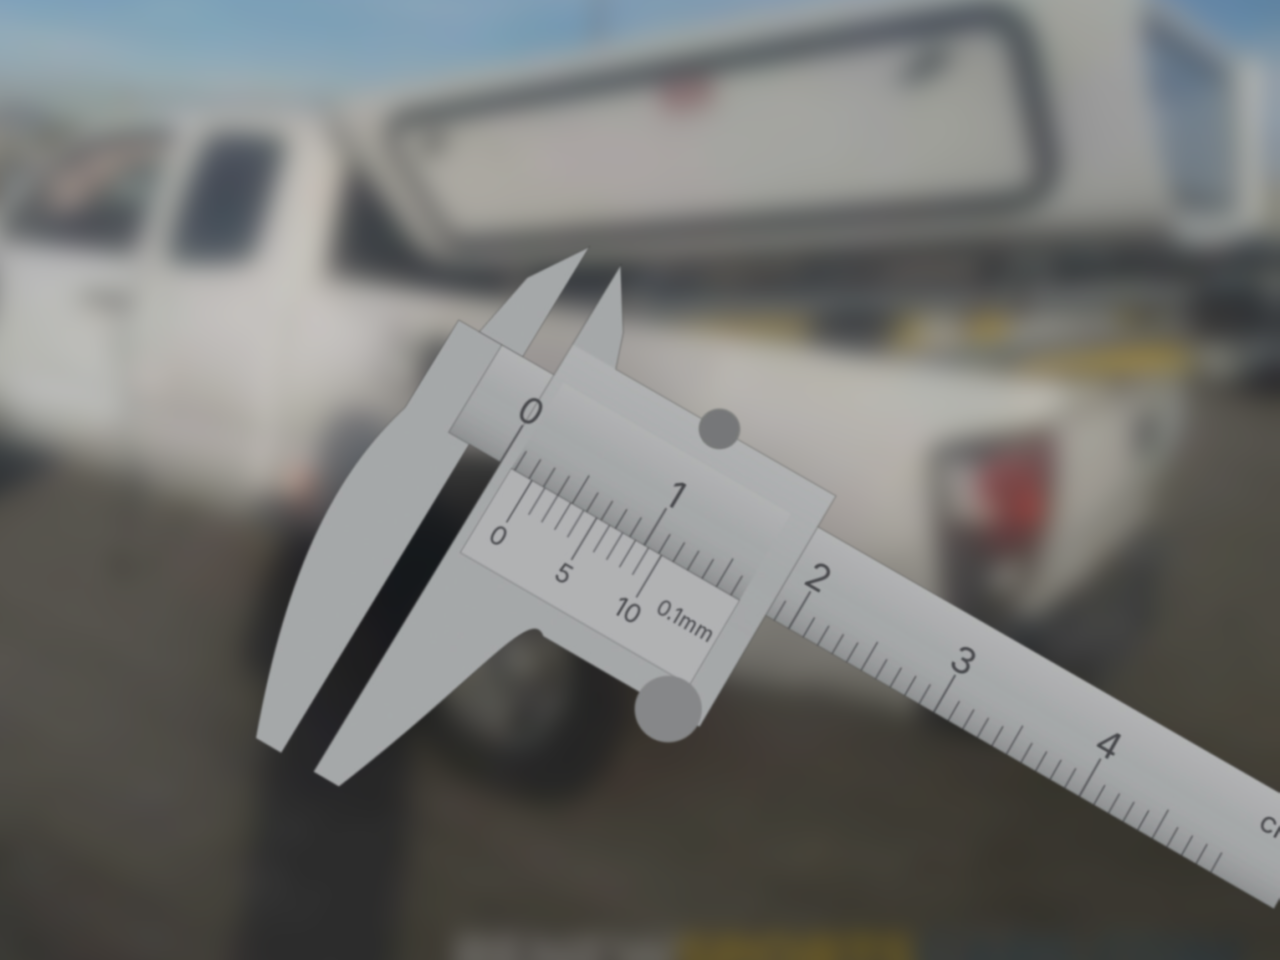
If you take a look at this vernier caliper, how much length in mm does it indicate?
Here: 2.2 mm
